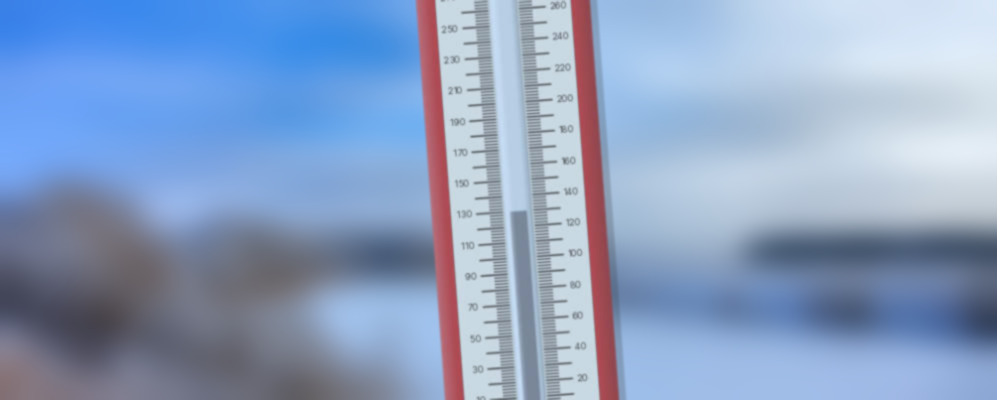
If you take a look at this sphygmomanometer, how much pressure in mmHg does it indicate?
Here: 130 mmHg
